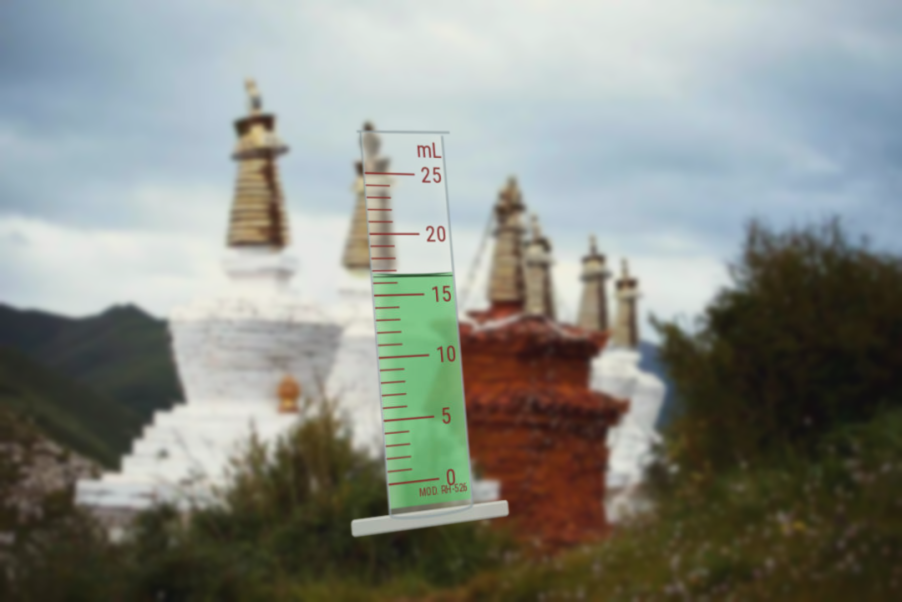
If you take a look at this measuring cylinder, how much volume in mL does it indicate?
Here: 16.5 mL
